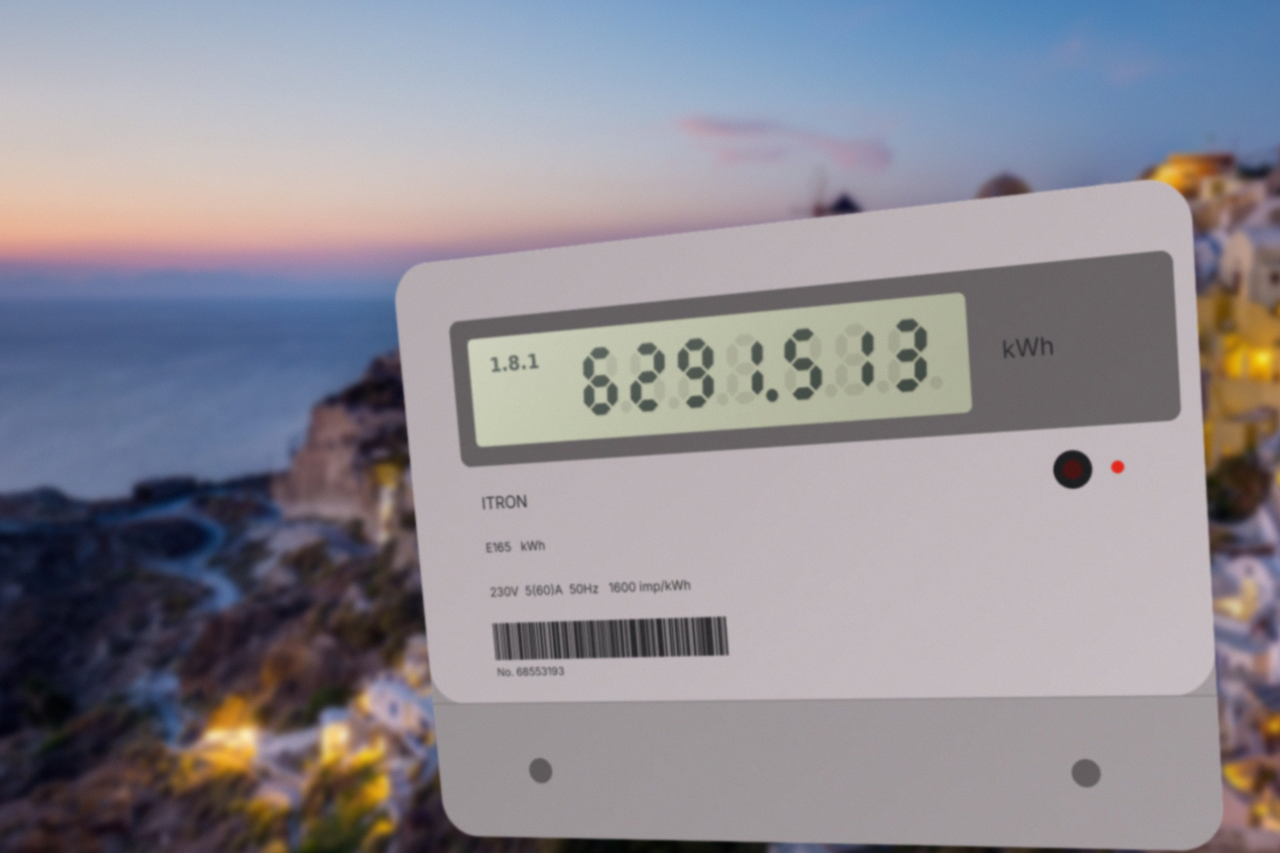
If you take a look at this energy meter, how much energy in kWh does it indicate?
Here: 6291.513 kWh
